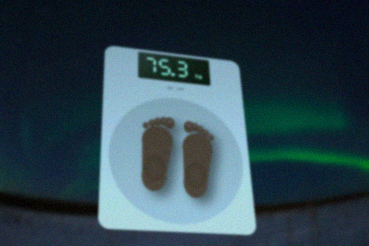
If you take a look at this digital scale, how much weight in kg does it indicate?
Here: 75.3 kg
